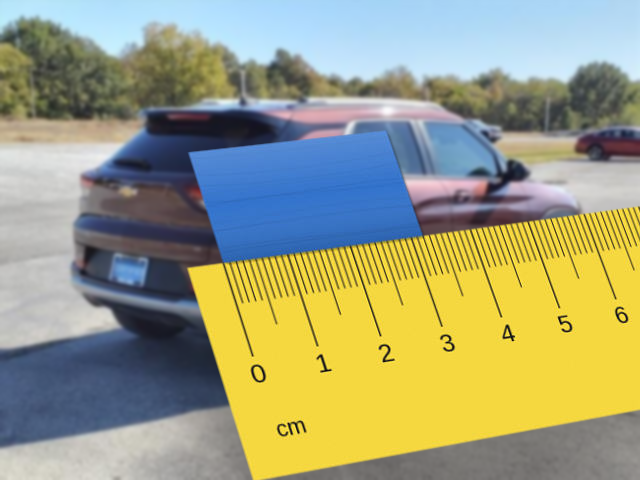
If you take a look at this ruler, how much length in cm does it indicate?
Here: 3.2 cm
